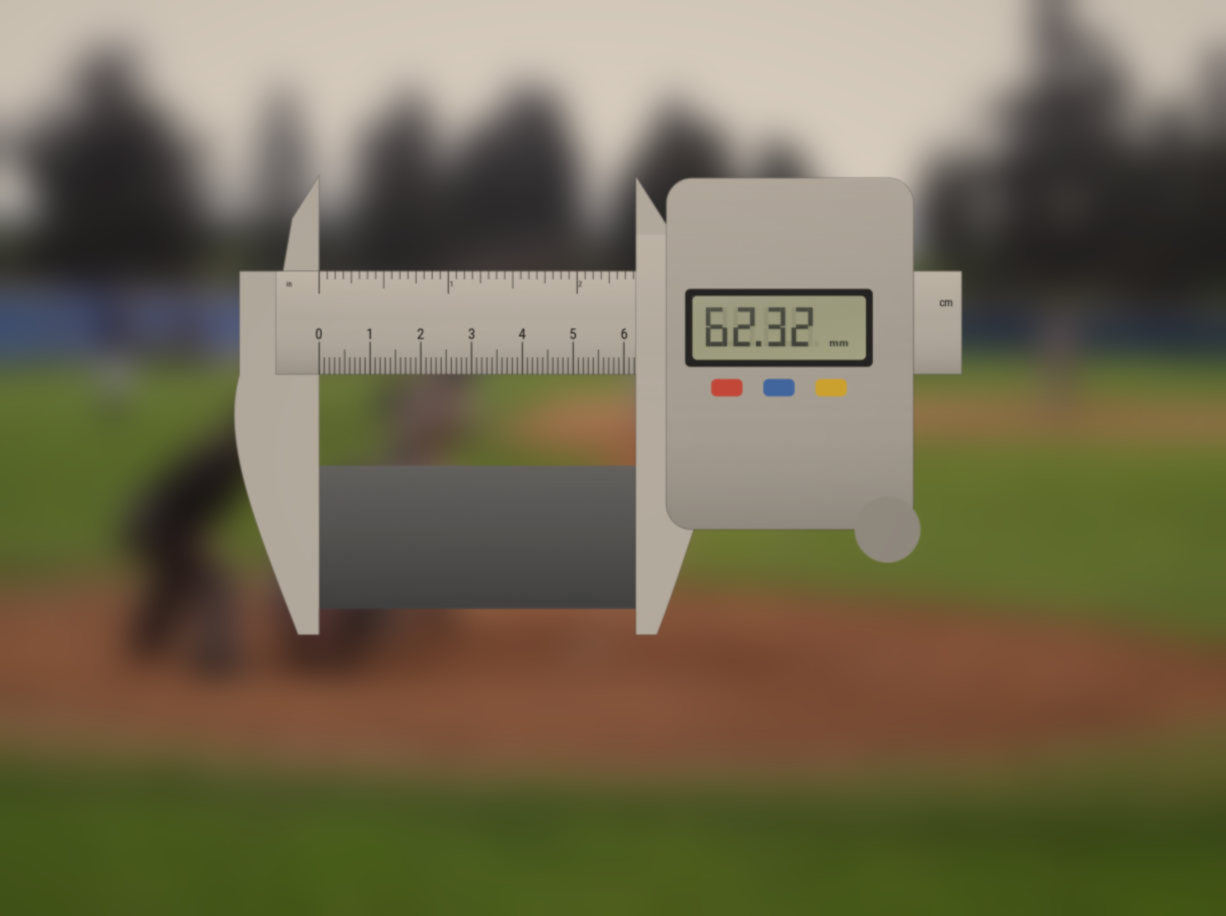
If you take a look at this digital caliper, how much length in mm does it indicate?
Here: 62.32 mm
